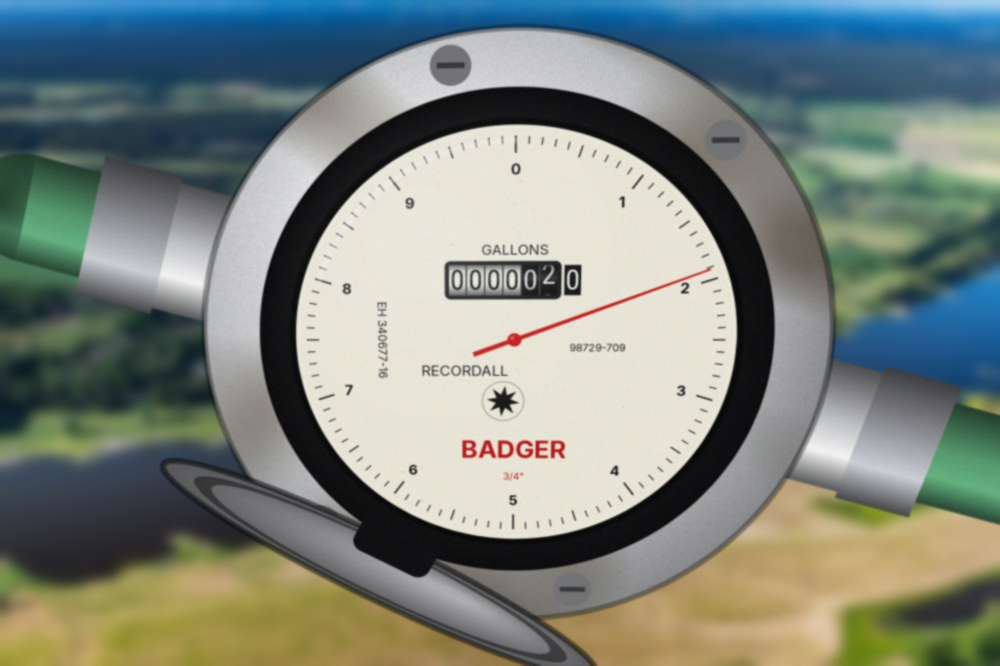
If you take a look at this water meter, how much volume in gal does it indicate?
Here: 21.9 gal
